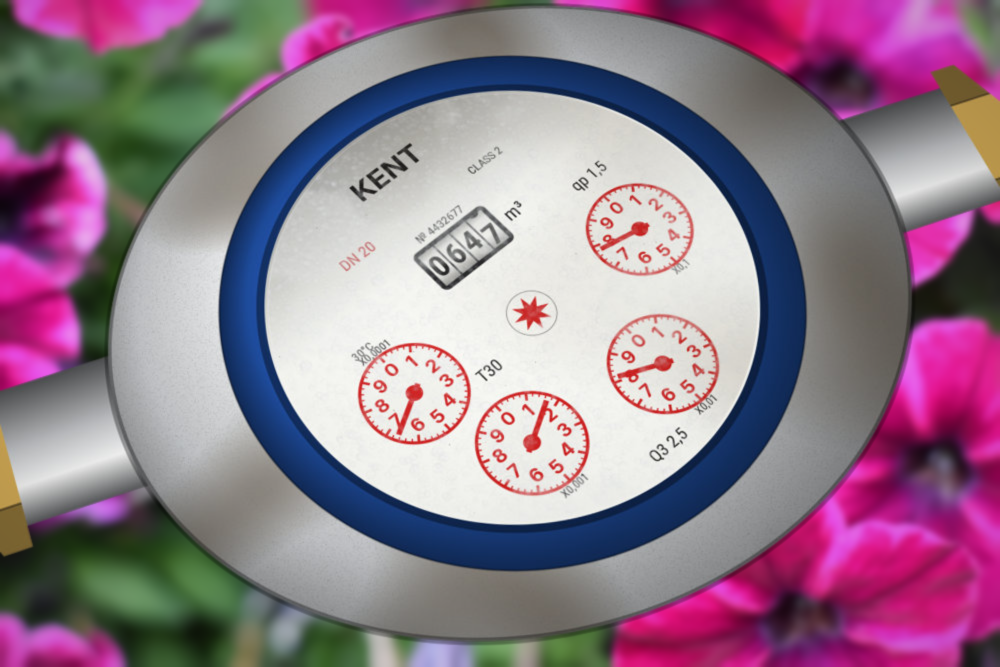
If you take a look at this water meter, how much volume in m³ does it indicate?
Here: 646.7816 m³
